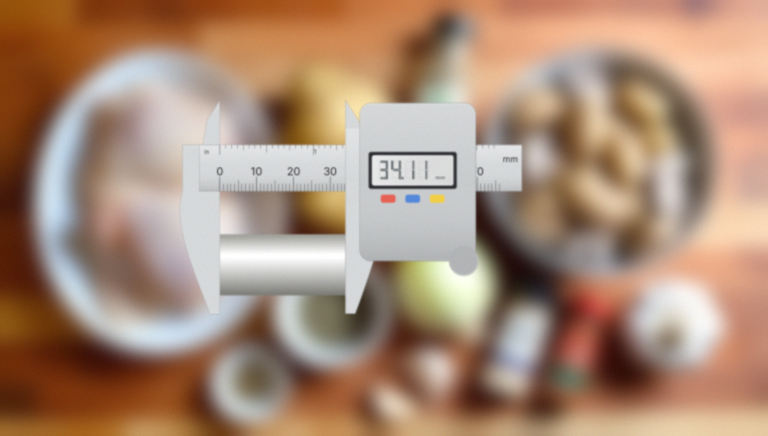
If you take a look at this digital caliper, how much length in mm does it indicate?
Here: 34.11 mm
